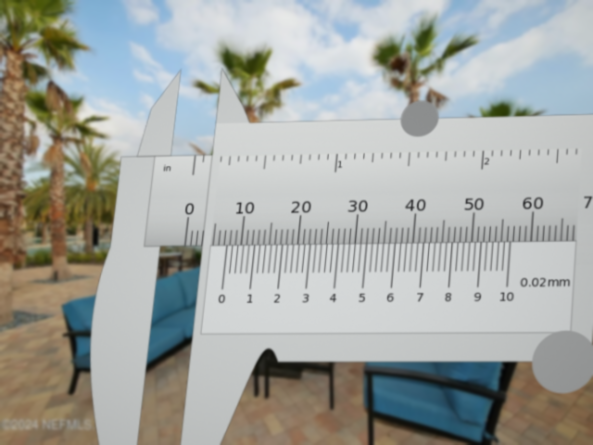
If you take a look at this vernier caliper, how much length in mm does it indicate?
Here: 7.5 mm
